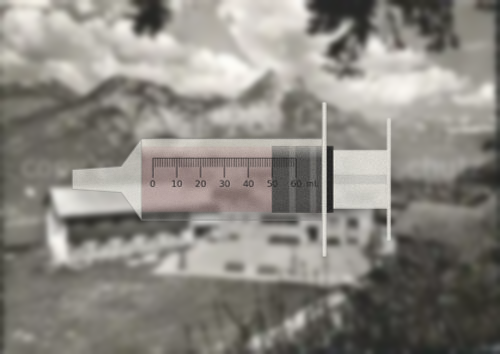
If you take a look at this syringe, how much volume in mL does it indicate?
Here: 50 mL
